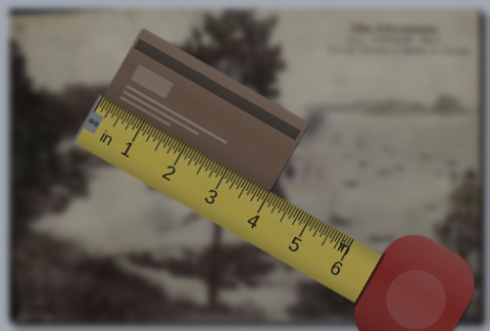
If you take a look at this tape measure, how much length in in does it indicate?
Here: 4 in
